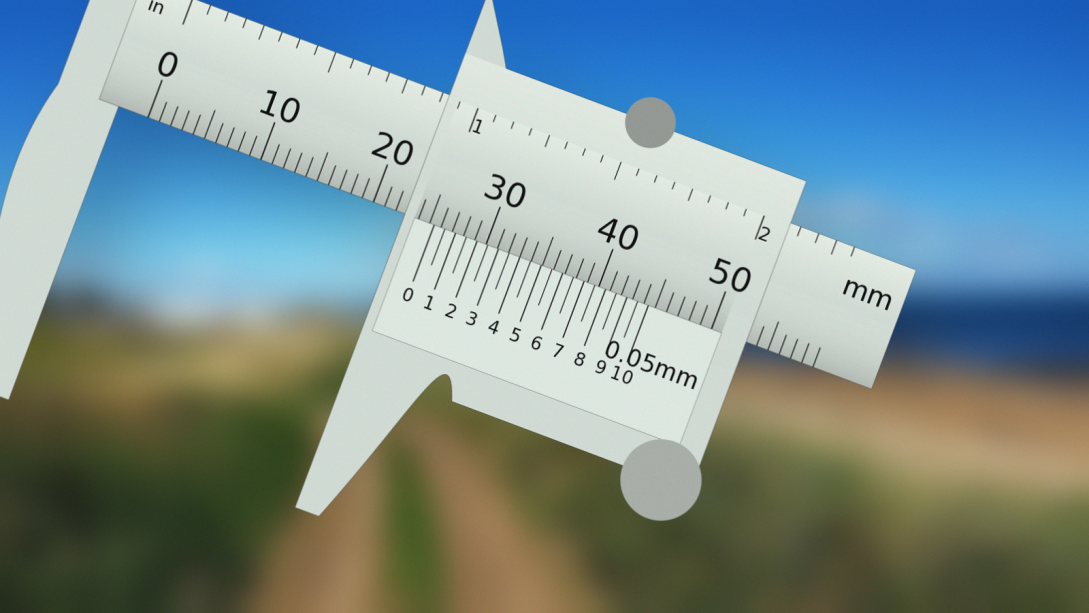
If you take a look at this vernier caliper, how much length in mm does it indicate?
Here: 25.4 mm
